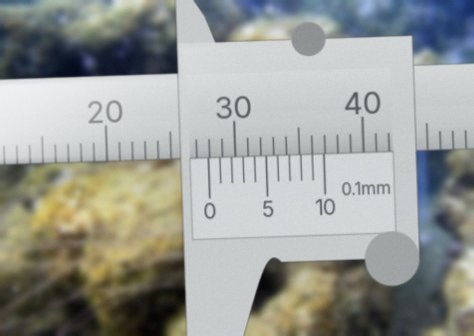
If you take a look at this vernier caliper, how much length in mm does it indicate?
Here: 27.9 mm
